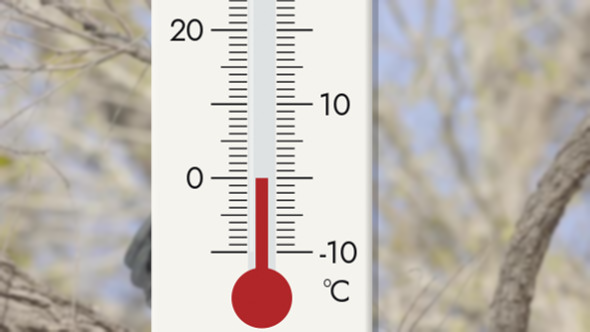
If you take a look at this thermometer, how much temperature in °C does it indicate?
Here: 0 °C
